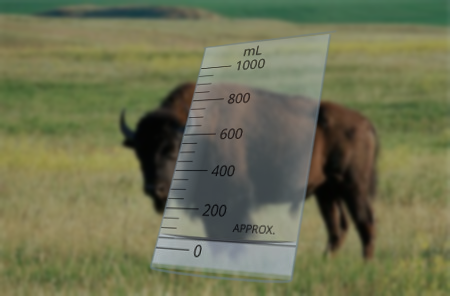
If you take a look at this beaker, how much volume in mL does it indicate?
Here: 50 mL
